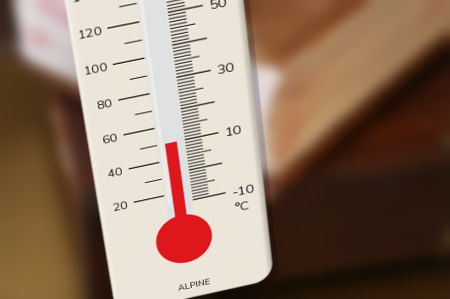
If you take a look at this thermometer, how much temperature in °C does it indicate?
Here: 10 °C
